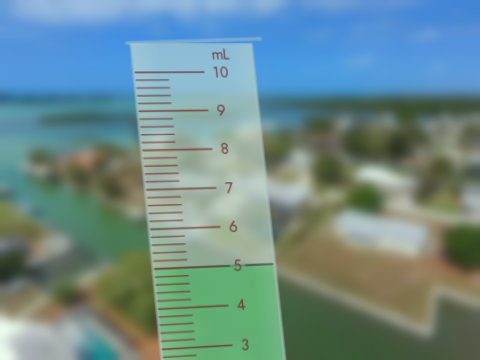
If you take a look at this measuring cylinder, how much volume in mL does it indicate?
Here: 5 mL
